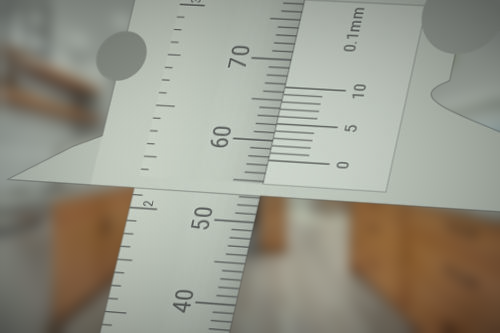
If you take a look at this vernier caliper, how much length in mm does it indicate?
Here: 57.6 mm
